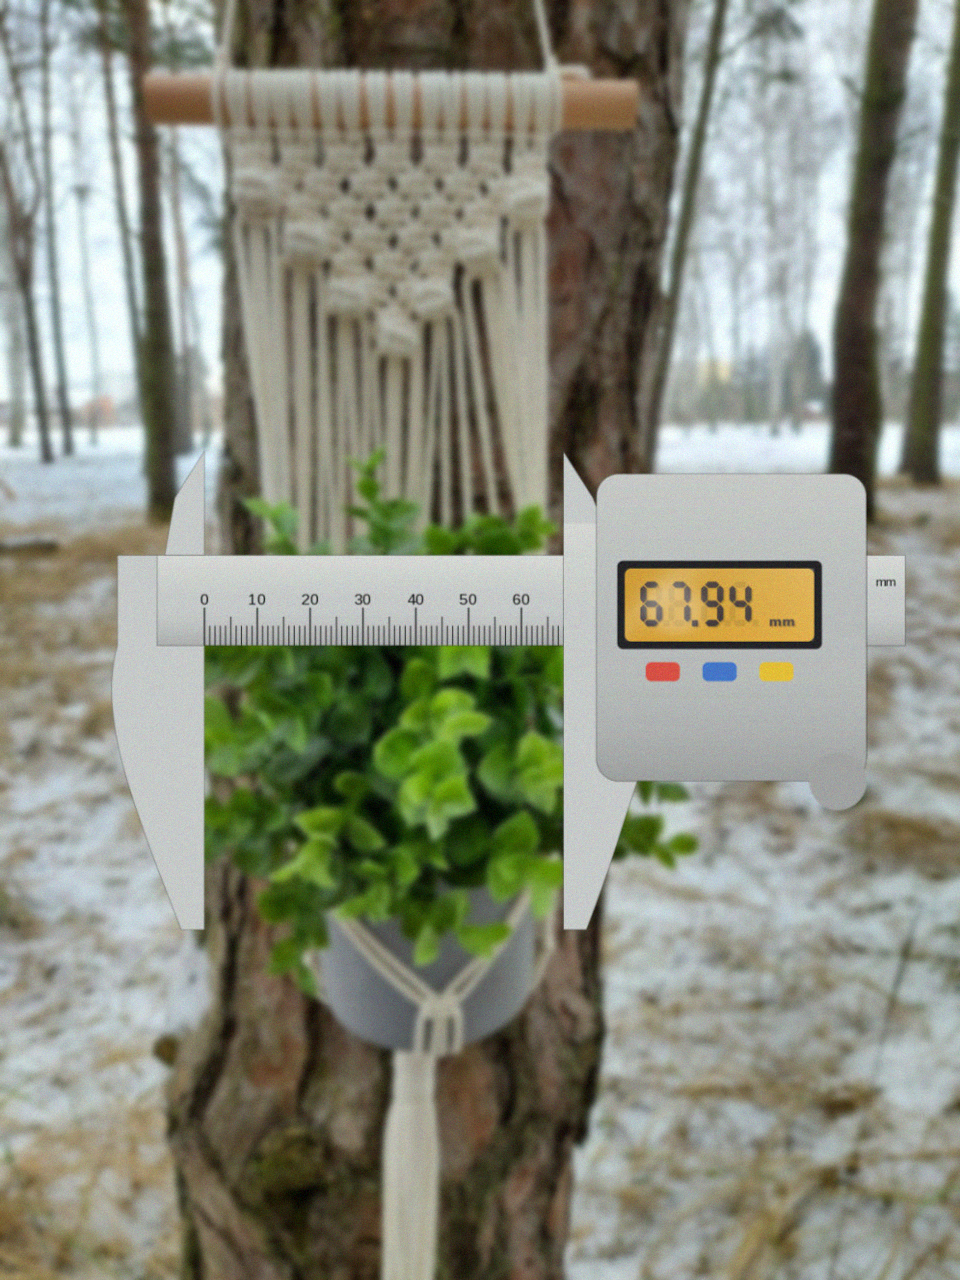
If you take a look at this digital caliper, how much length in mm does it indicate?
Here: 67.94 mm
